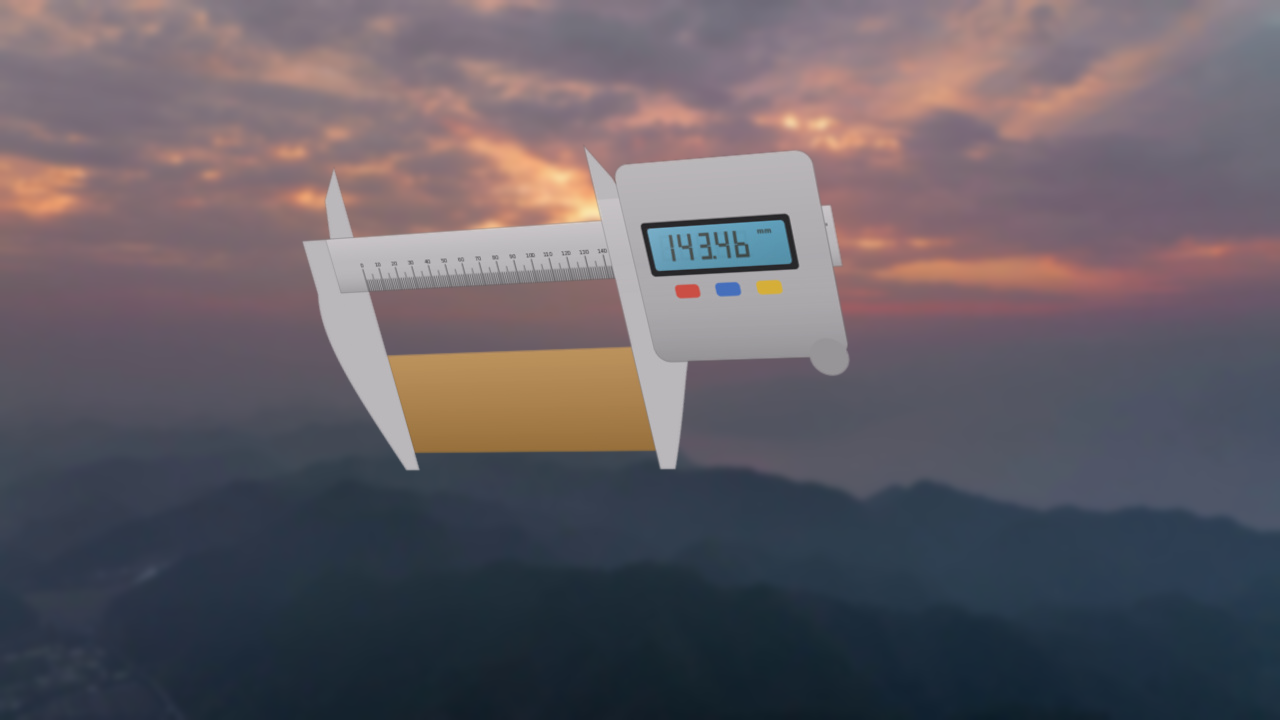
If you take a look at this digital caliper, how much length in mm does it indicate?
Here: 143.46 mm
